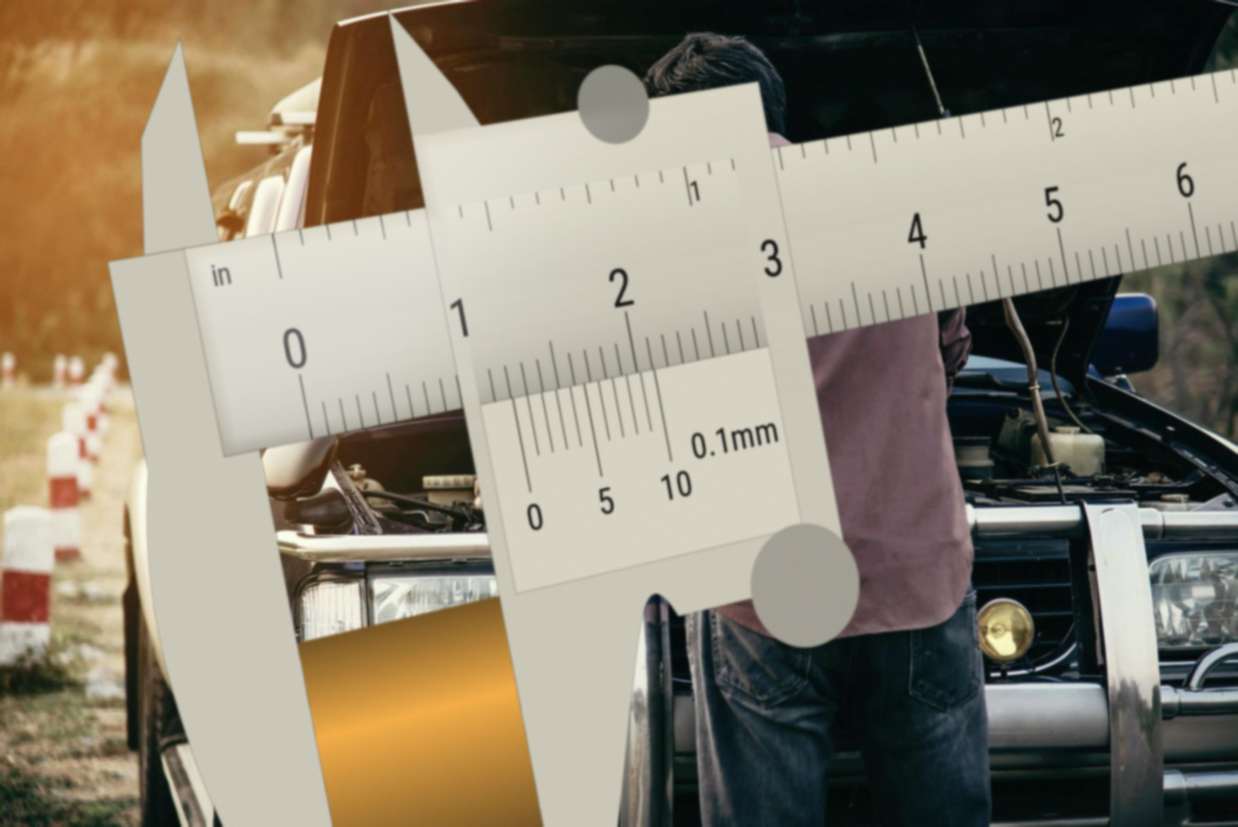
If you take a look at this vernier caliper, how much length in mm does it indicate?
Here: 12.1 mm
